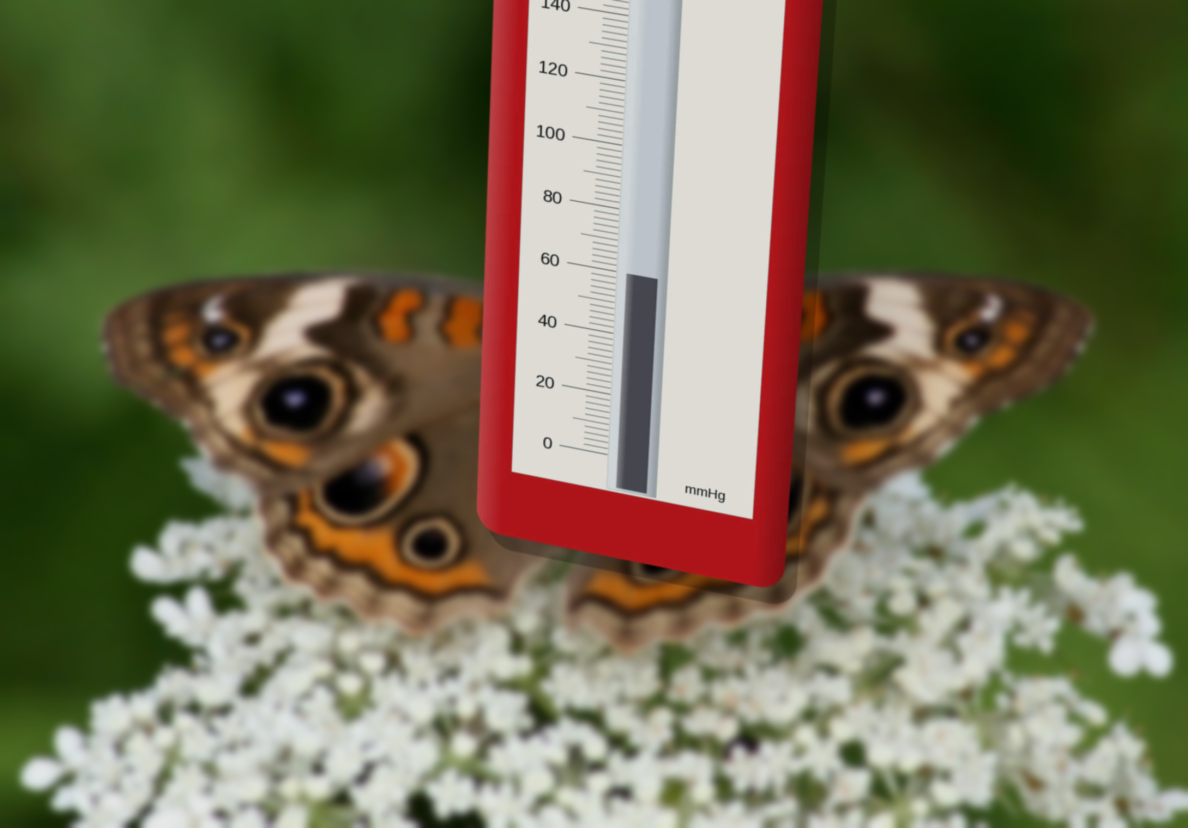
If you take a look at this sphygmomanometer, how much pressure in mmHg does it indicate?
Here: 60 mmHg
